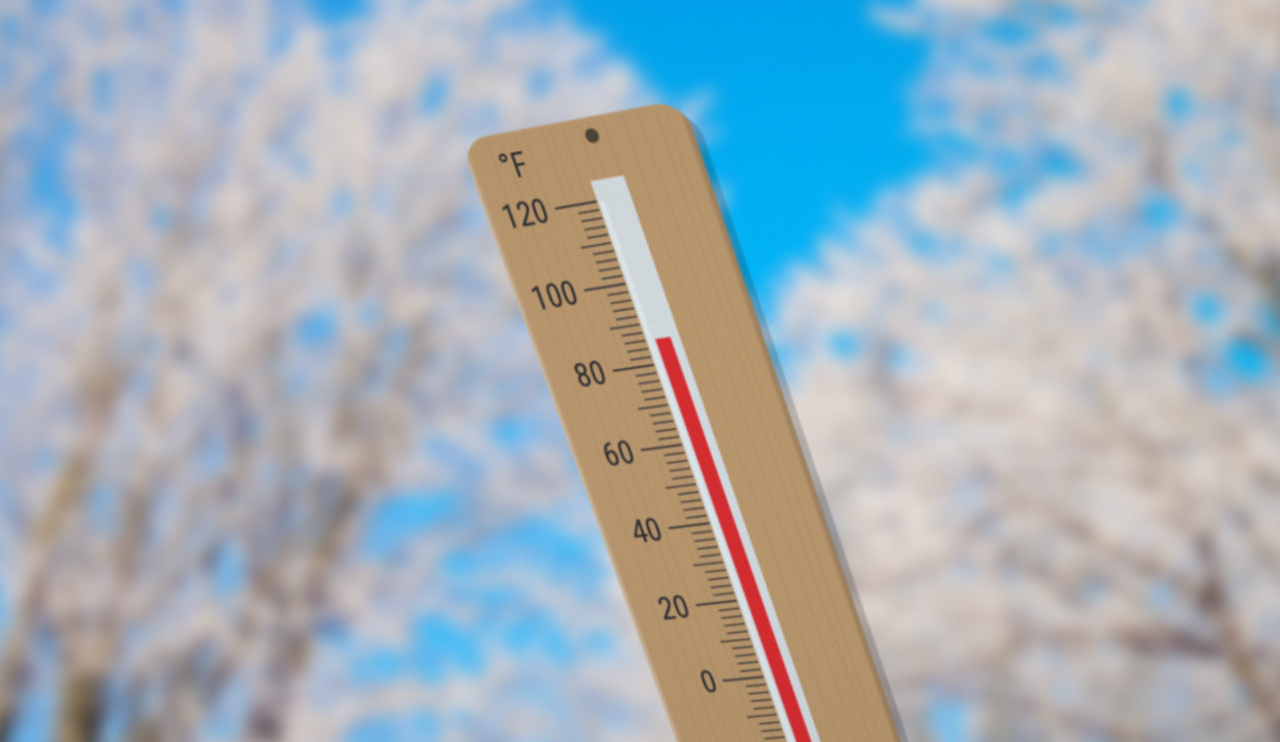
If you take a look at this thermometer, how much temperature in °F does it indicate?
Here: 86 °F
